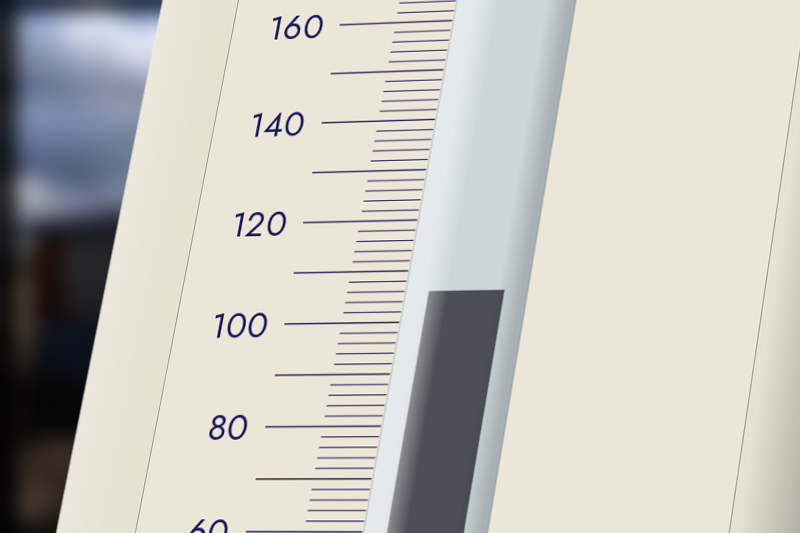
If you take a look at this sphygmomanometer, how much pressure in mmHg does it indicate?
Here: 106 mmHg
